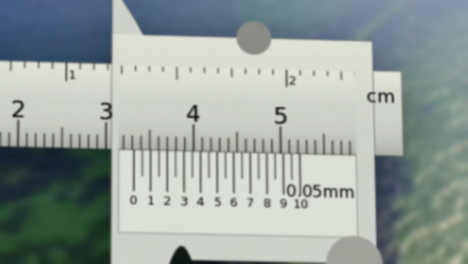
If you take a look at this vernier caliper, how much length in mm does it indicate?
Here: 33.2 mm
